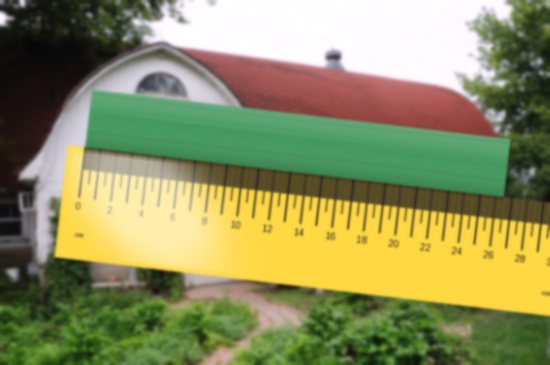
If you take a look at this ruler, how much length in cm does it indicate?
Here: 26.5 cm
